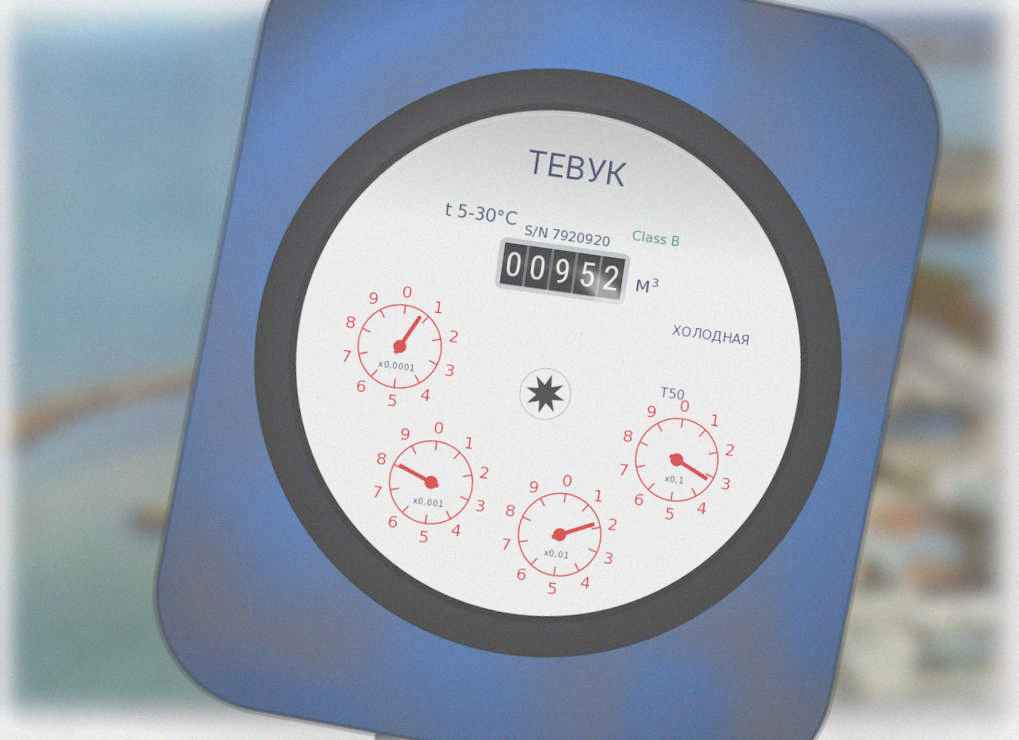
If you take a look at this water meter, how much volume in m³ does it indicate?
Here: 952.3180 m³
